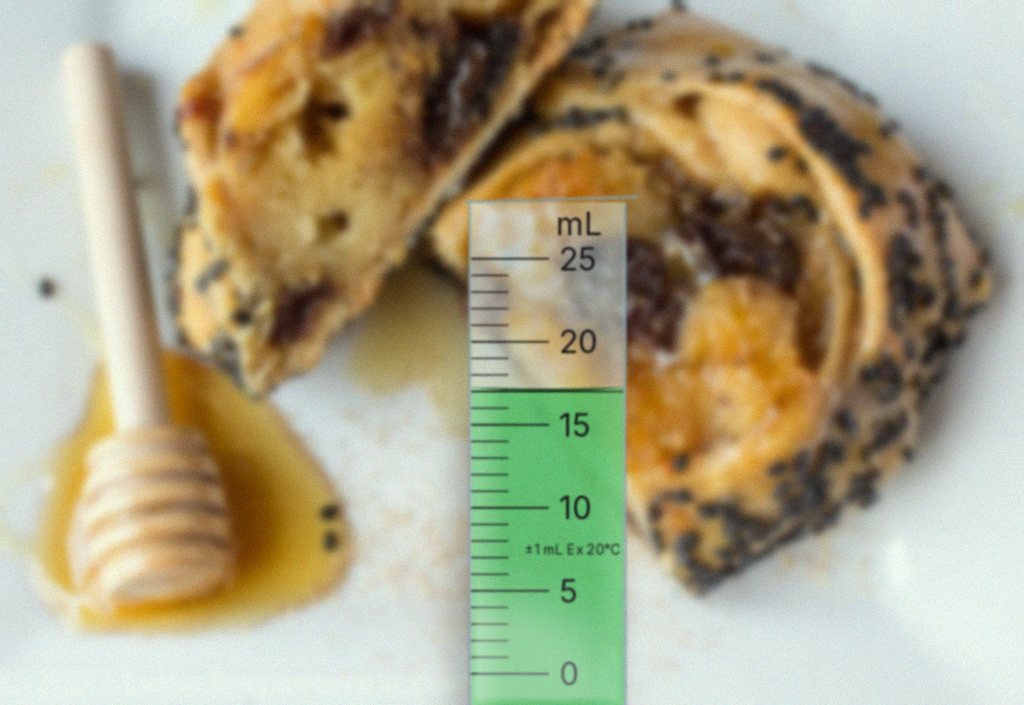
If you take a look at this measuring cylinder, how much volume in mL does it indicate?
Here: 17 mL
